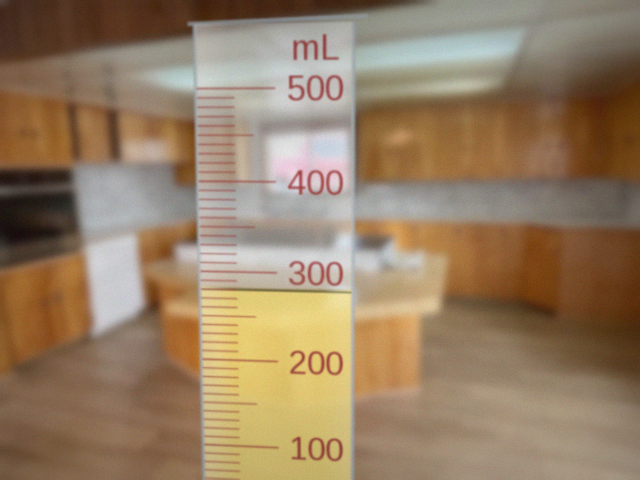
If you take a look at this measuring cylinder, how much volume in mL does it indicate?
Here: 280 mL
